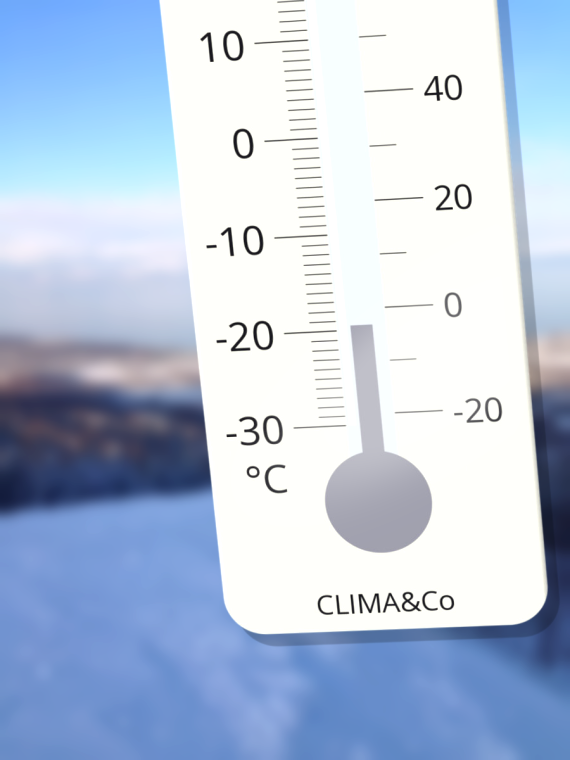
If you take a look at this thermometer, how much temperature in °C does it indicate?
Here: -19.5 °C
